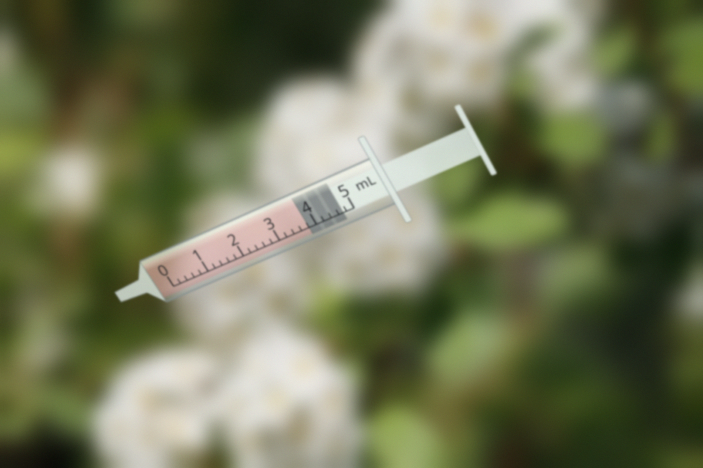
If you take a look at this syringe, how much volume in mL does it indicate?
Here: 3.8 mL
